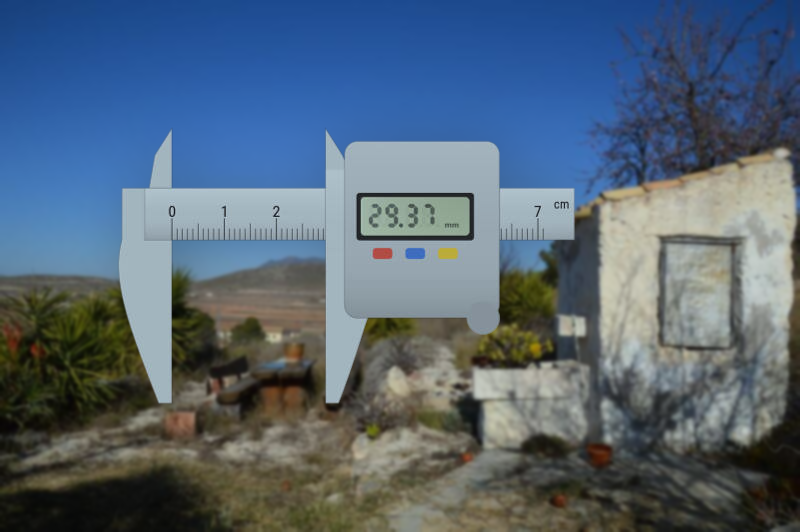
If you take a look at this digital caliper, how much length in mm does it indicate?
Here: 29.37 mm
